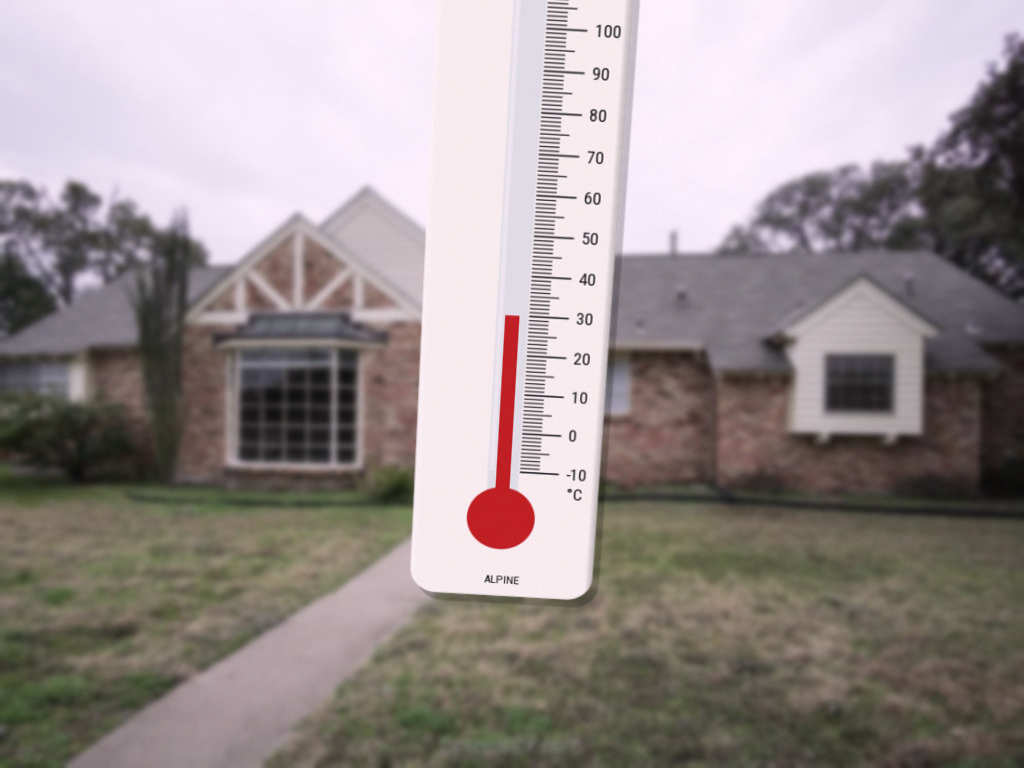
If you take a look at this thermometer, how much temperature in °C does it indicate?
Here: 30 °C
